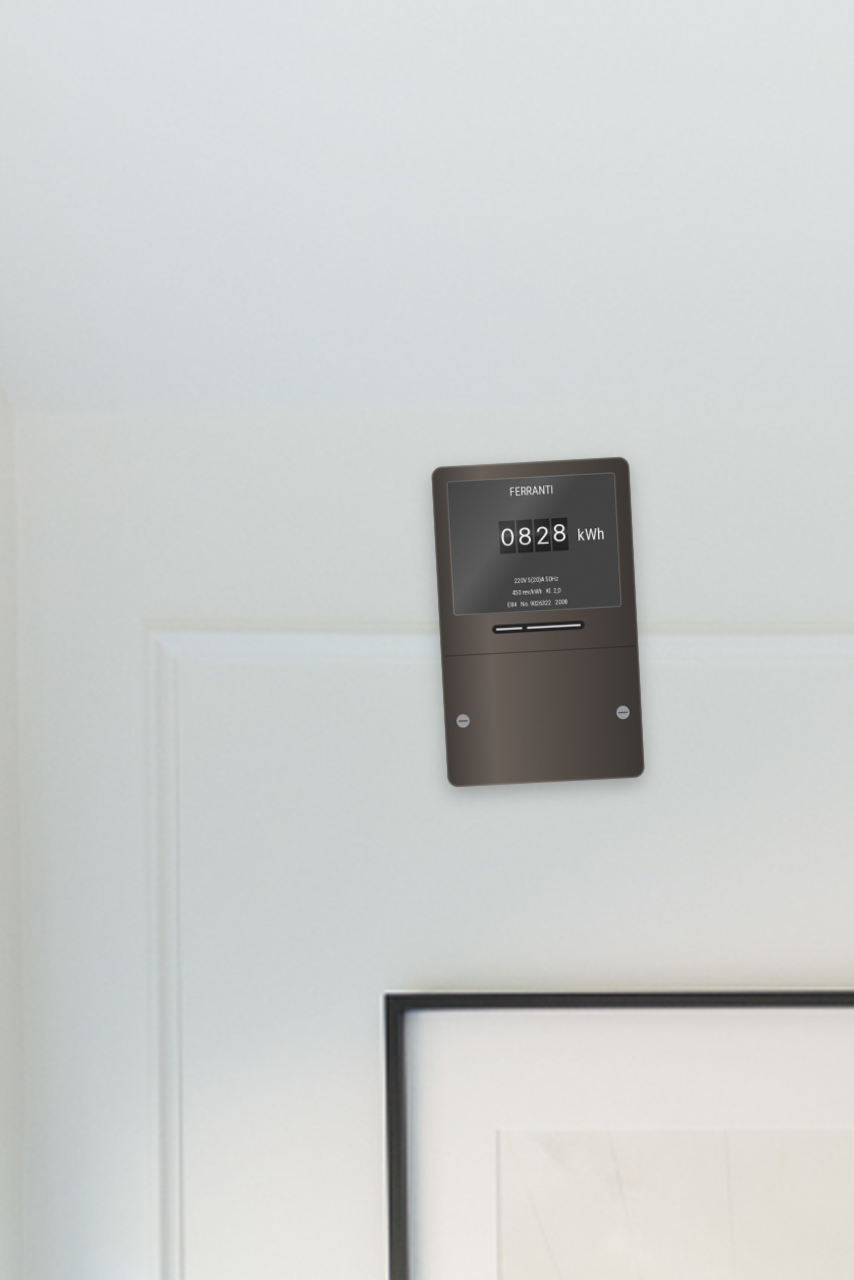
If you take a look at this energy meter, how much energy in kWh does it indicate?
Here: 828 kWh
